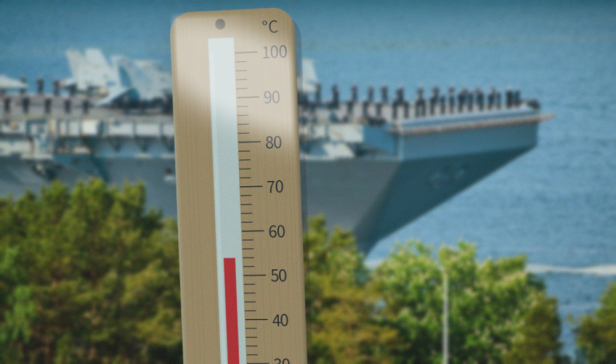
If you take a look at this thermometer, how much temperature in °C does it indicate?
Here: 54 °C
